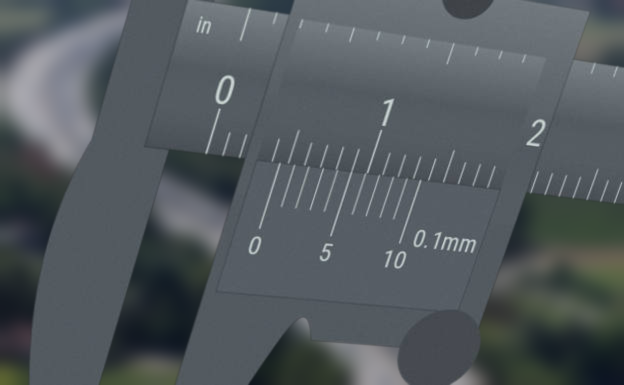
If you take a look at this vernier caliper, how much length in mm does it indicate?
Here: 4.5 mm
